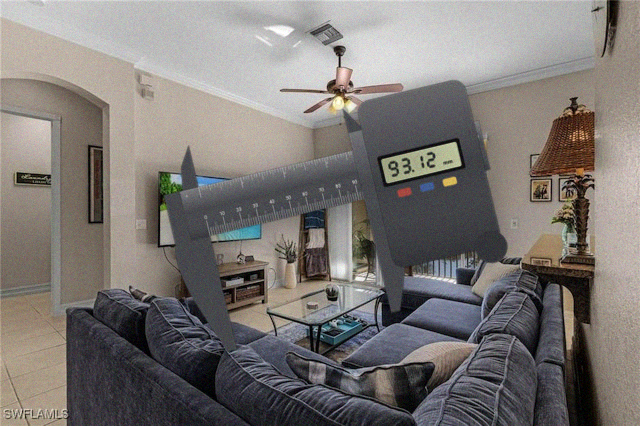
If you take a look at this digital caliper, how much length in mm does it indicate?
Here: 93.12 mm
